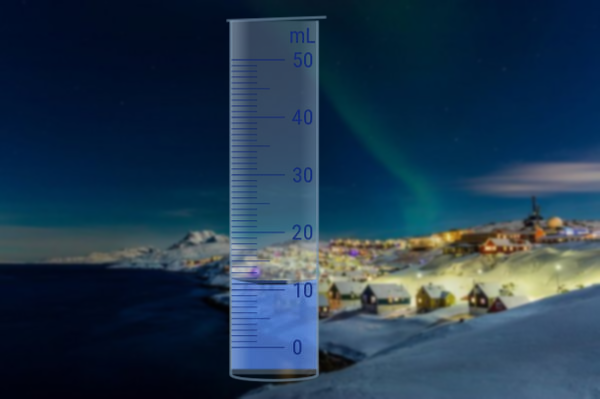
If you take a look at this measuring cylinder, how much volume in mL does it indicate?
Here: 11 mL
